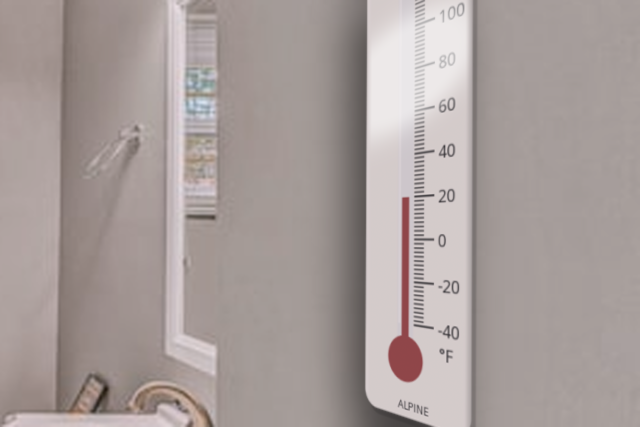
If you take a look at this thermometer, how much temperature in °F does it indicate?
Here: 20 °F
